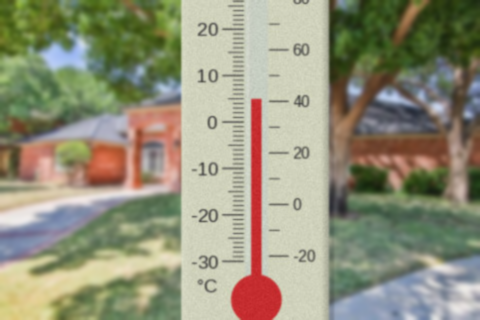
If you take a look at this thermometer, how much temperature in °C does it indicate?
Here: 5 °C
